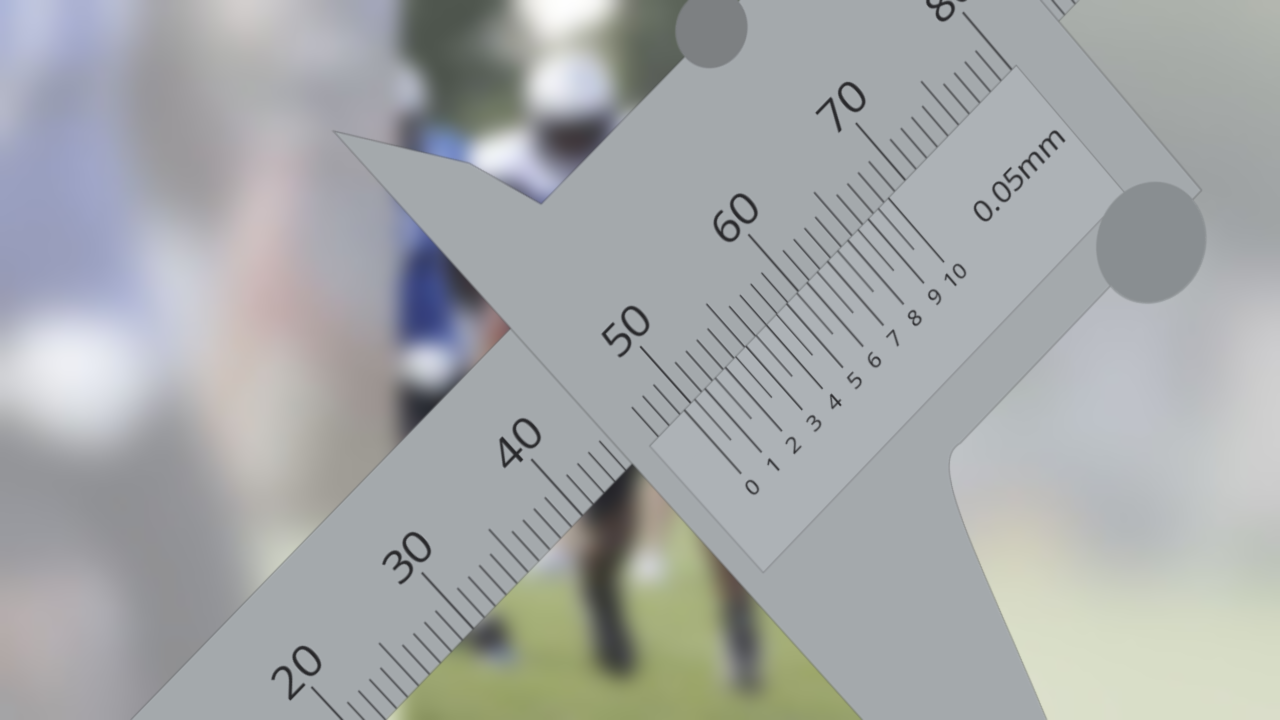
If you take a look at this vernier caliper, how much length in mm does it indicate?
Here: 49.4 mm
